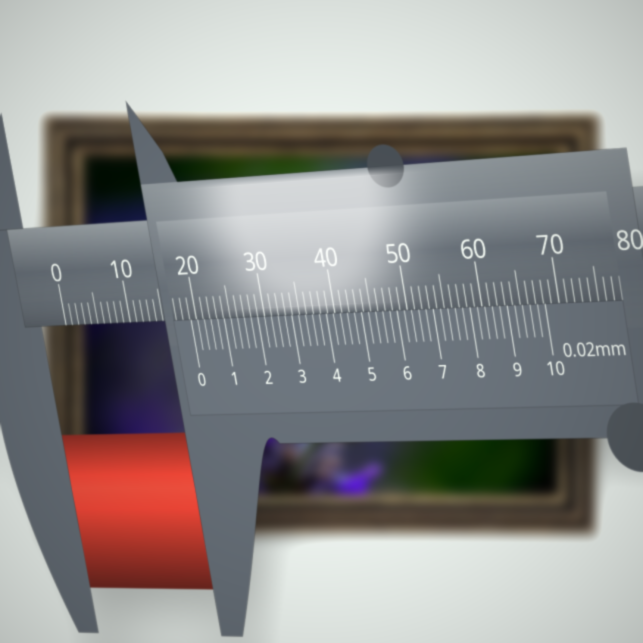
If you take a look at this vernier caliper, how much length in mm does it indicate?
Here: 19.2 mm
